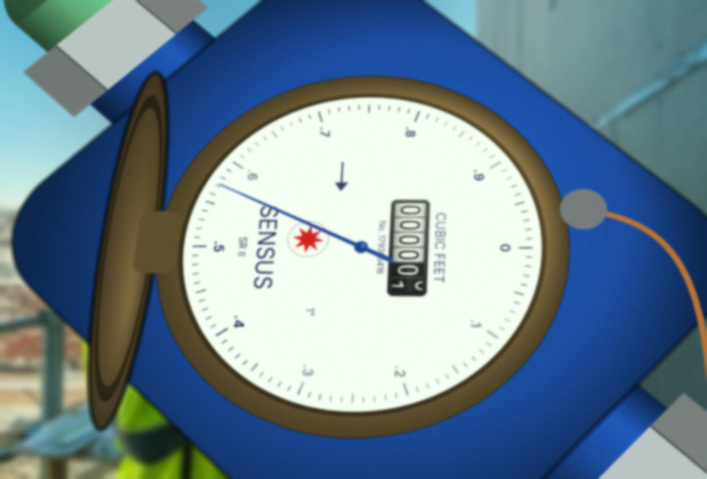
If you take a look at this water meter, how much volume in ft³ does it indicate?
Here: 0.57 ft³
